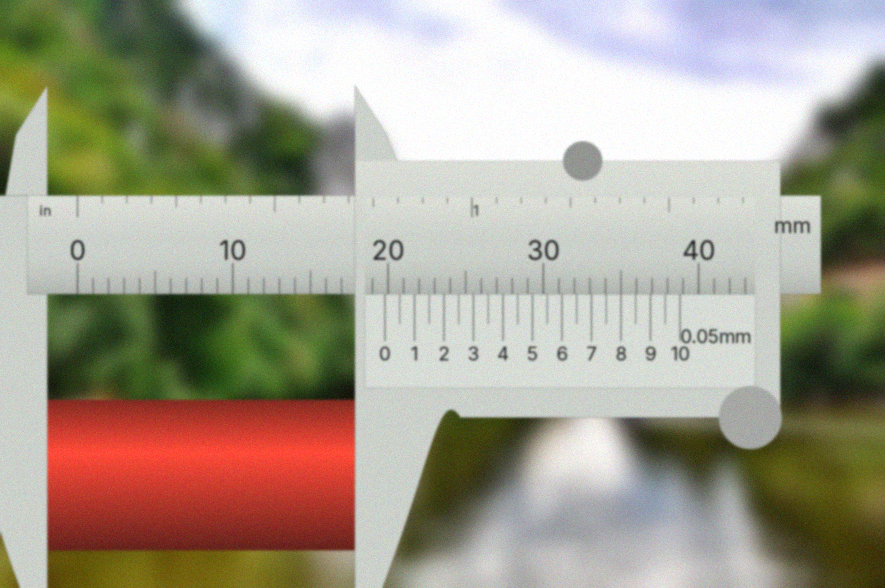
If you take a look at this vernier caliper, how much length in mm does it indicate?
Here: 19.8 mm
